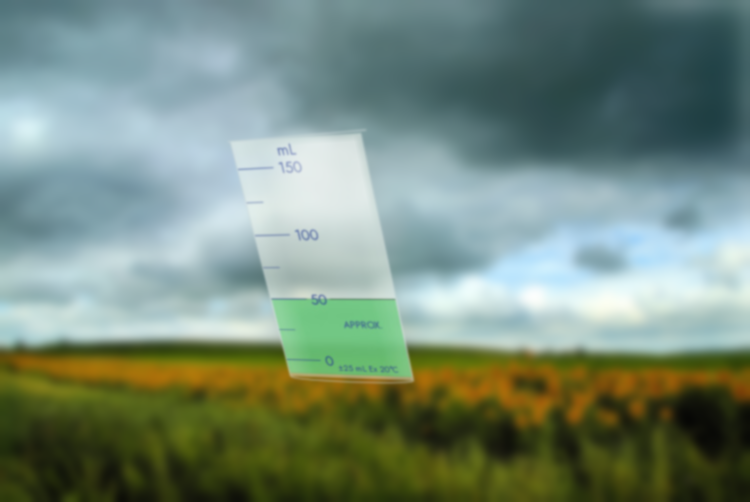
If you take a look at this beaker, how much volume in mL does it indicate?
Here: 50 mL
